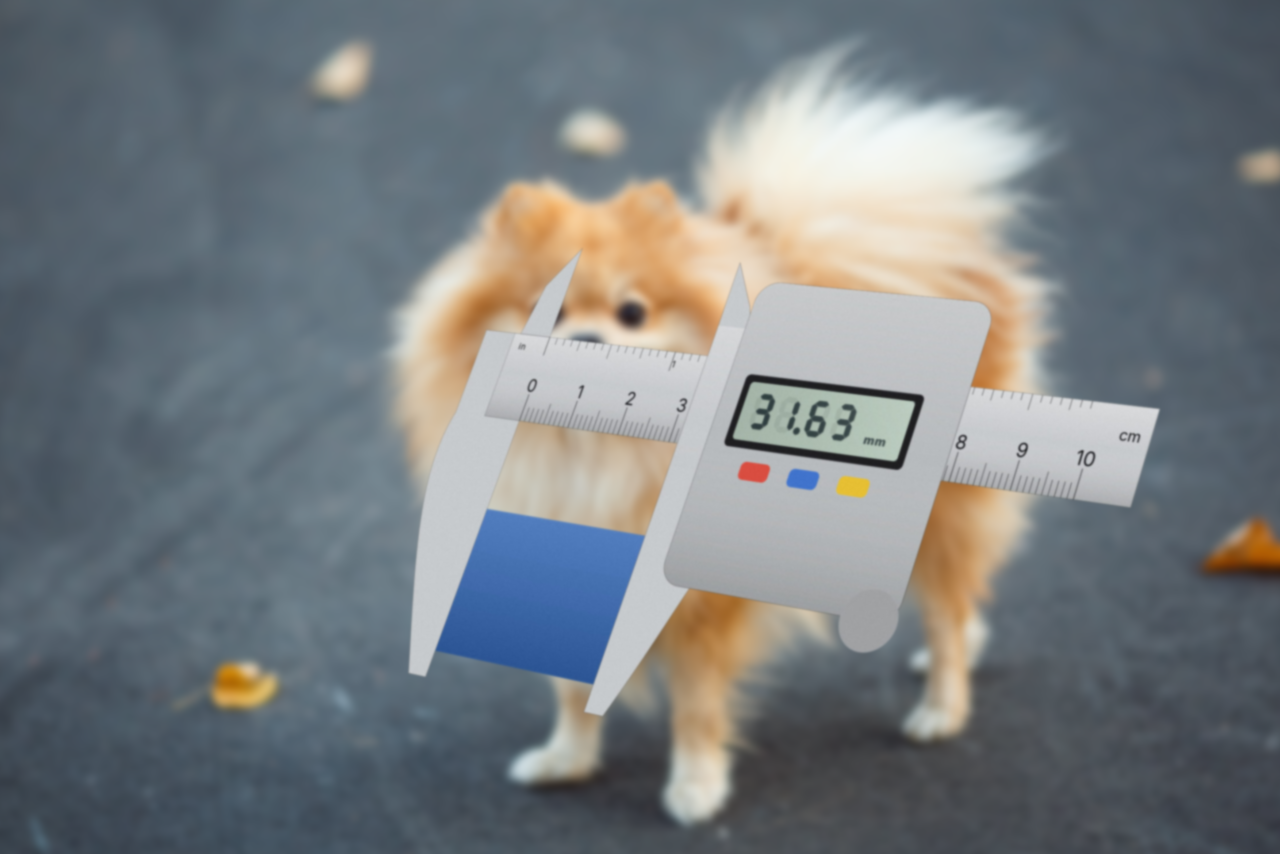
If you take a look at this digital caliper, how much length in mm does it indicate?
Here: 31.63 mm
